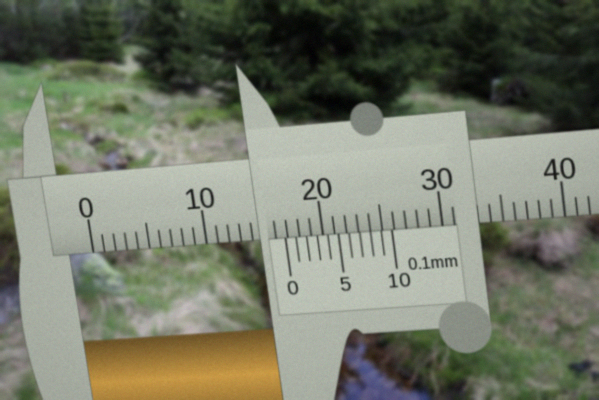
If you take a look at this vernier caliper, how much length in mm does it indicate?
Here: 16.8 mm
